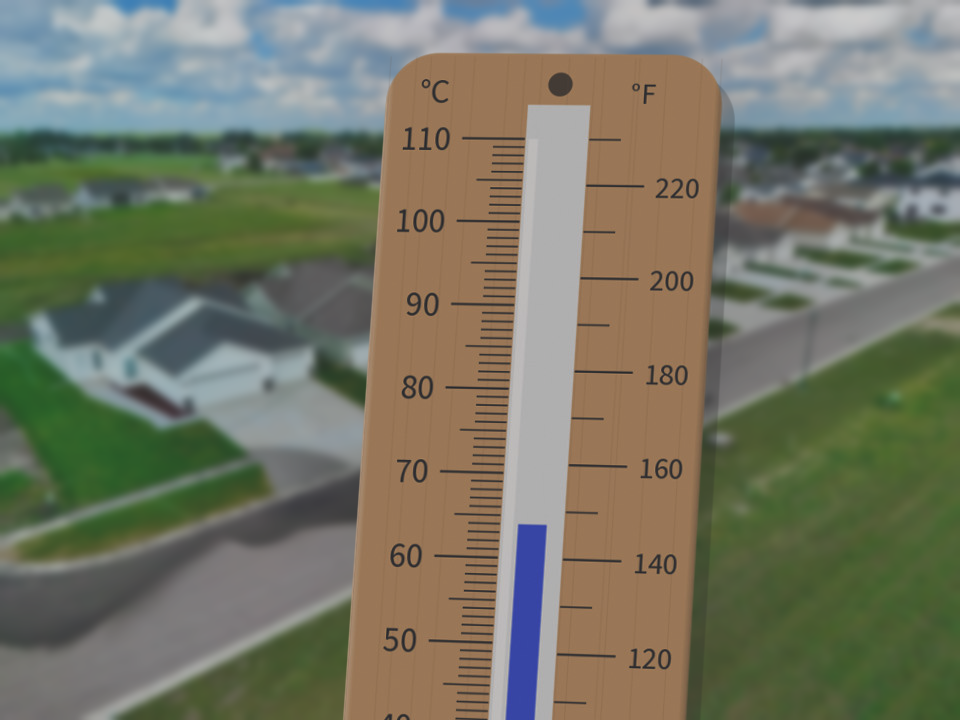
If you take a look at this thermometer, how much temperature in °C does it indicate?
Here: 64 °C
